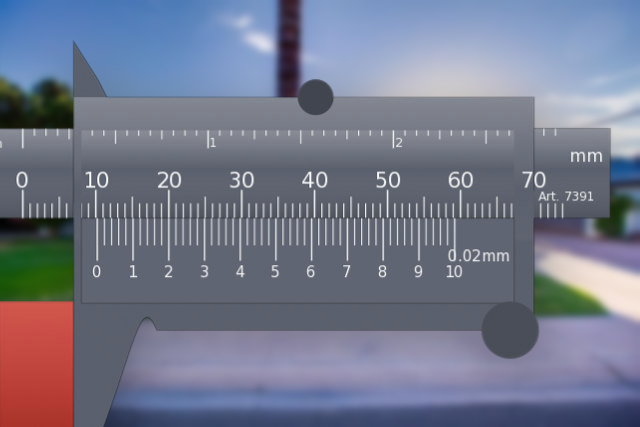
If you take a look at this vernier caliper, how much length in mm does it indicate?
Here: 10.2 mm
